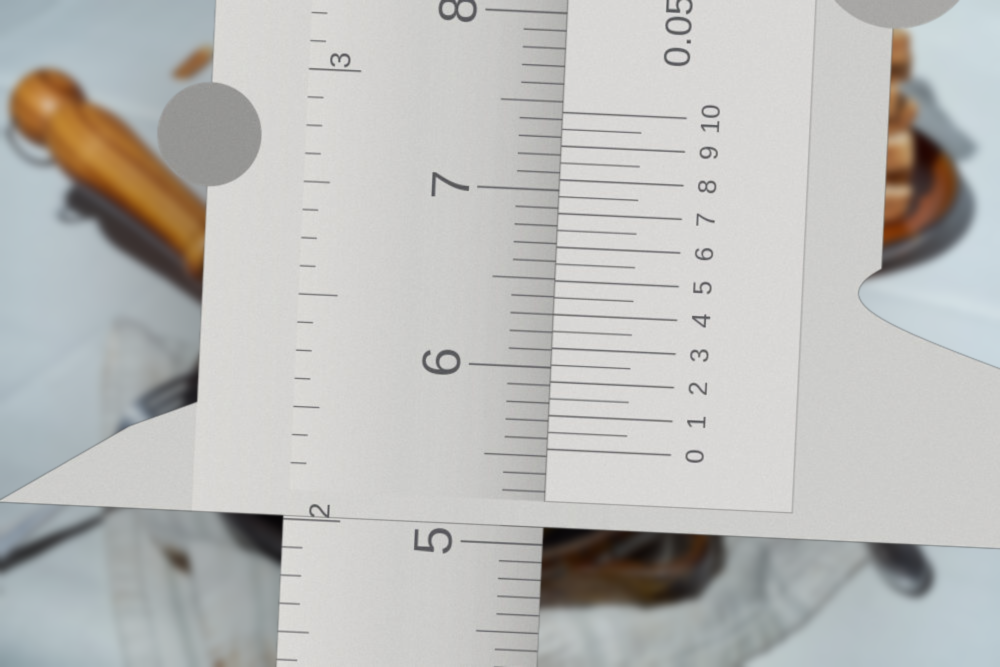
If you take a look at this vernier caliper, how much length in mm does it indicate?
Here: 55.4 mm
